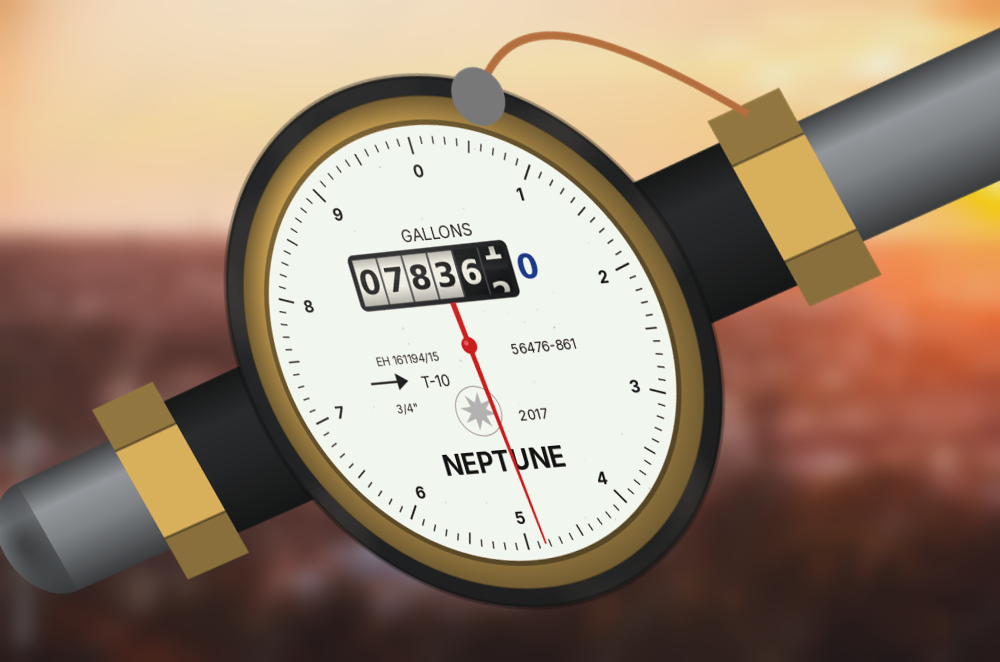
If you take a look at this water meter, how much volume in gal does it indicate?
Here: 783614.8 gal
